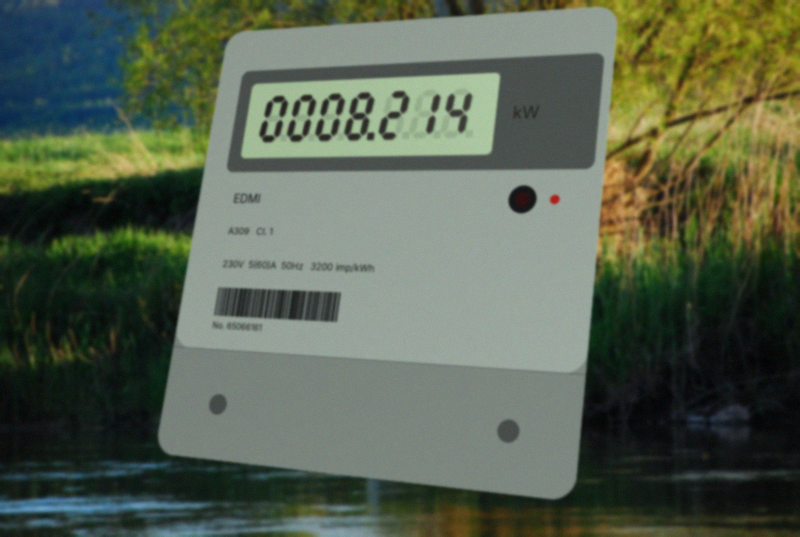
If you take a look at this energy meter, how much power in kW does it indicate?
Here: 8.214 kW
